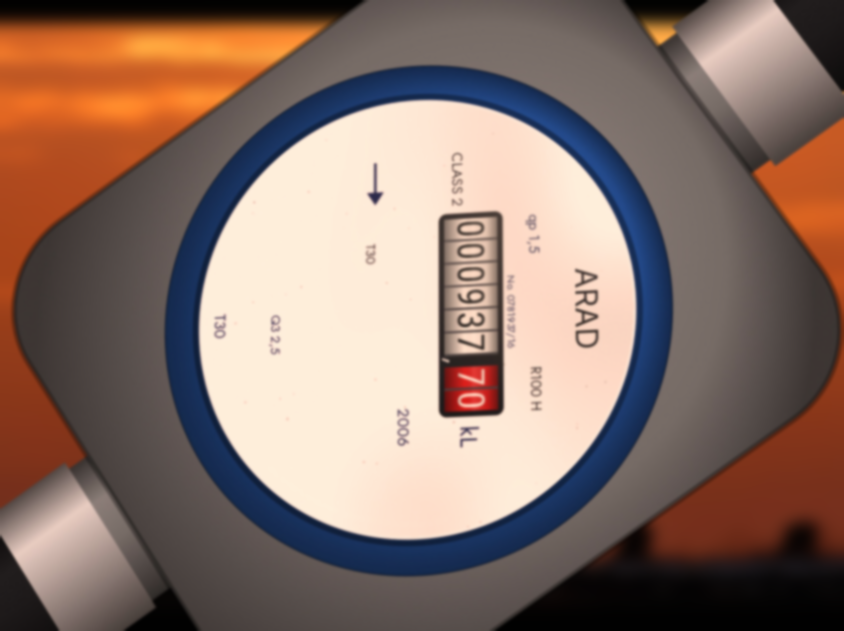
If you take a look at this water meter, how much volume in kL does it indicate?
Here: 937.70 kL
